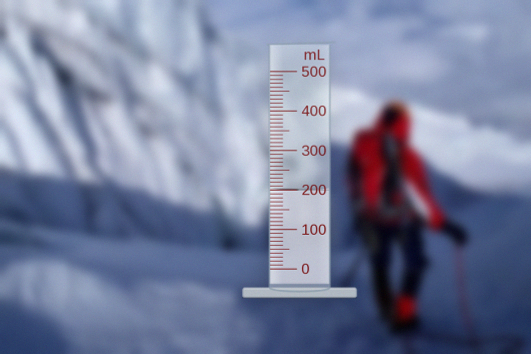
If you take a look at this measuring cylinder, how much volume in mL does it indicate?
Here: 200 mL
